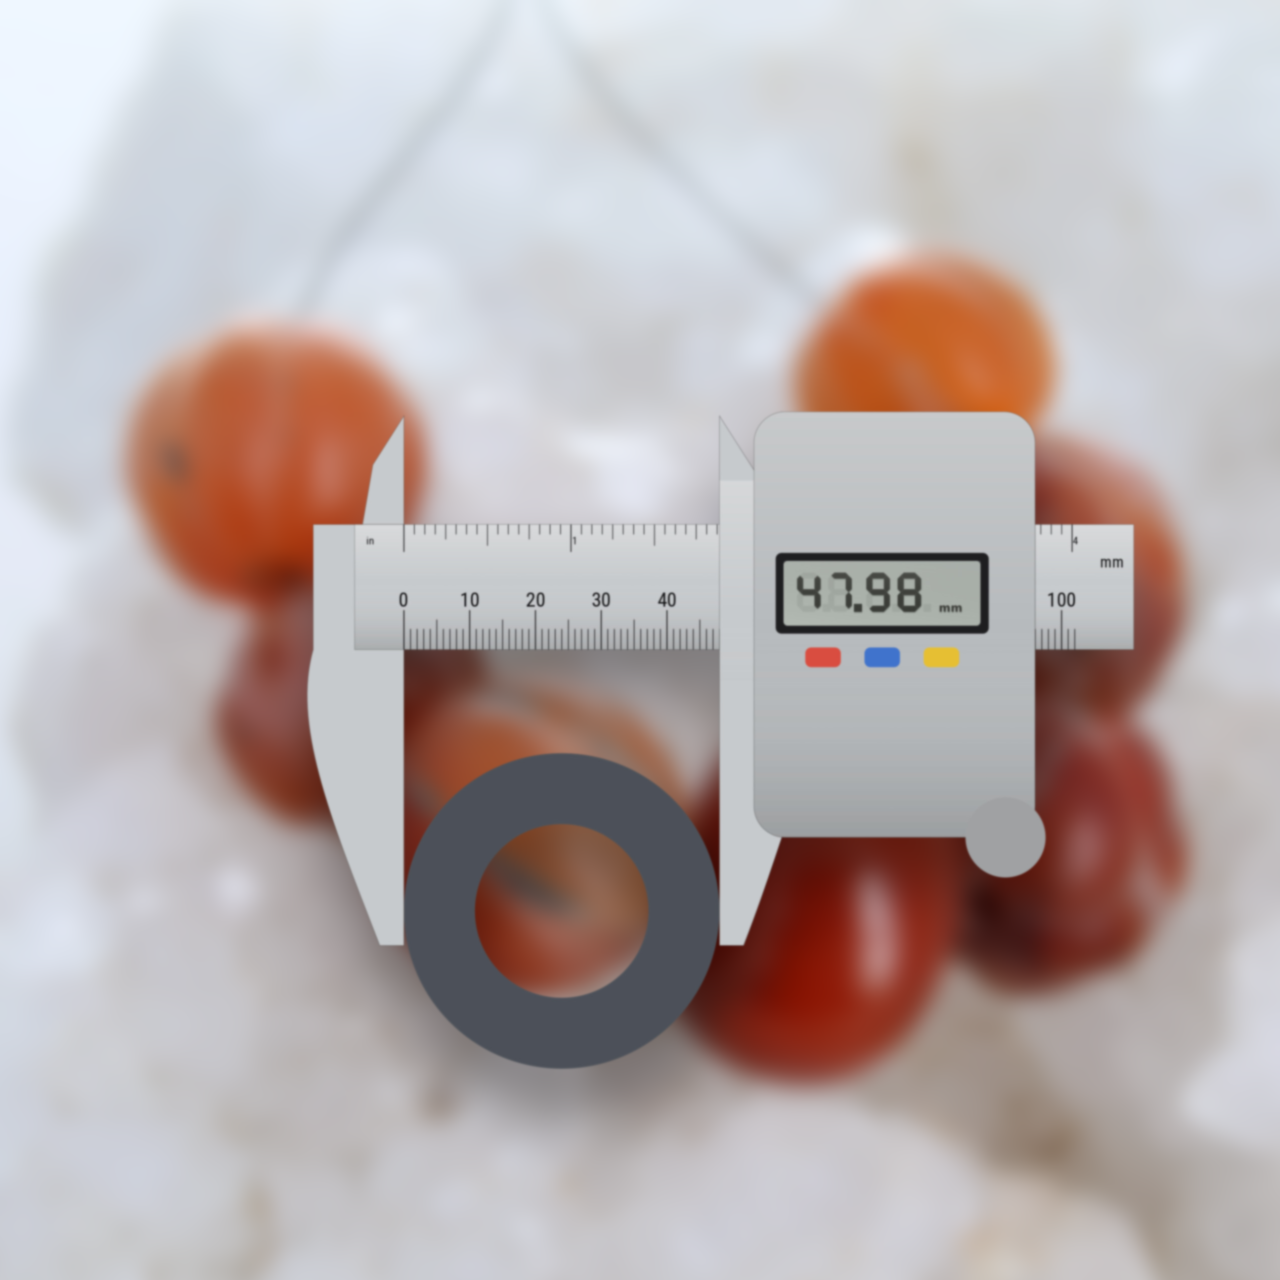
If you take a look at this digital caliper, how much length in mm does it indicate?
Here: 47.98 mm
